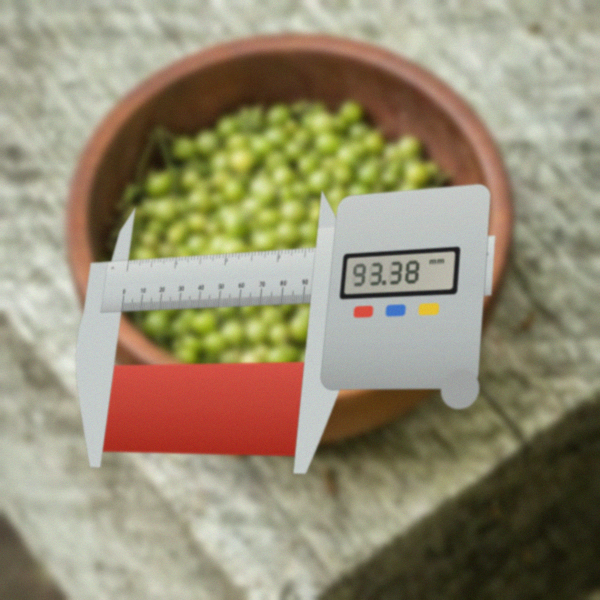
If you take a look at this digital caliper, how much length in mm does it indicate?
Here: 93.38 mm
